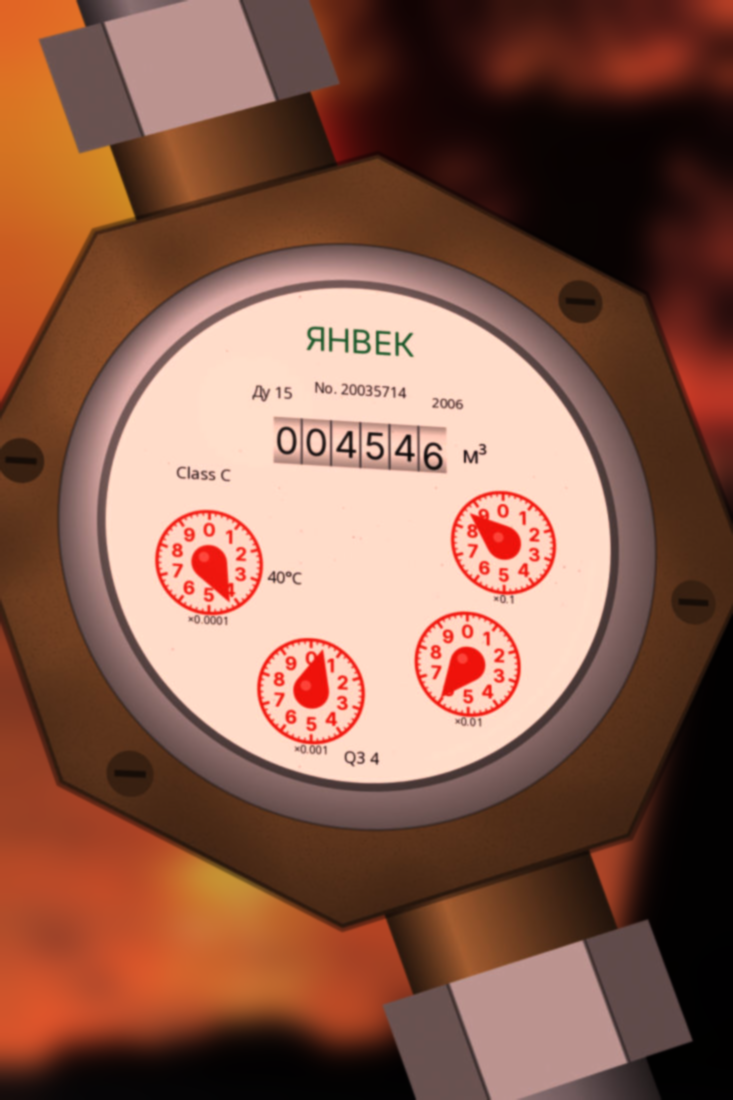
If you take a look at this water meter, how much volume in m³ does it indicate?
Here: 4545.8604 m³
